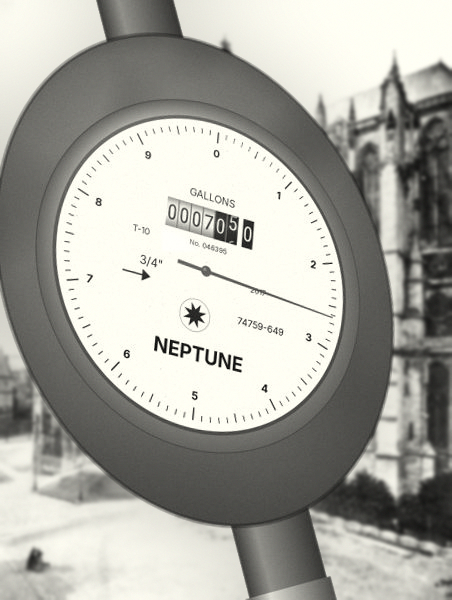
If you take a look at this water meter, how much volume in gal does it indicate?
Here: 7052.6 gal
